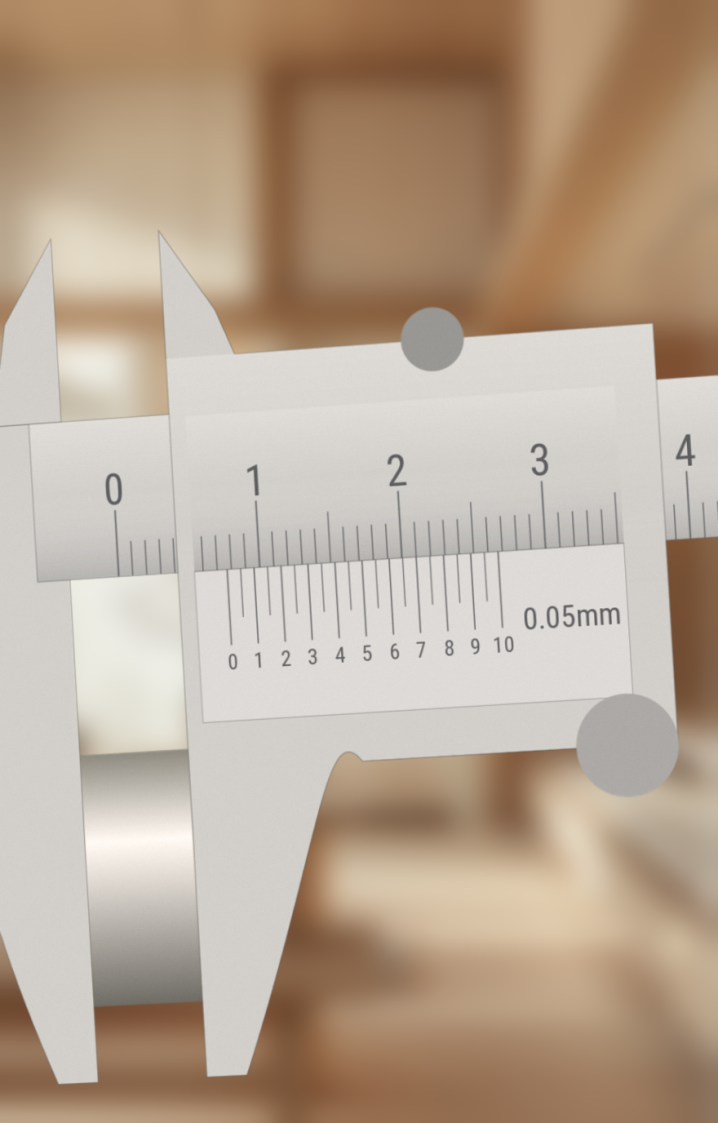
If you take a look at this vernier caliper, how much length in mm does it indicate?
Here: 7.7 mm
